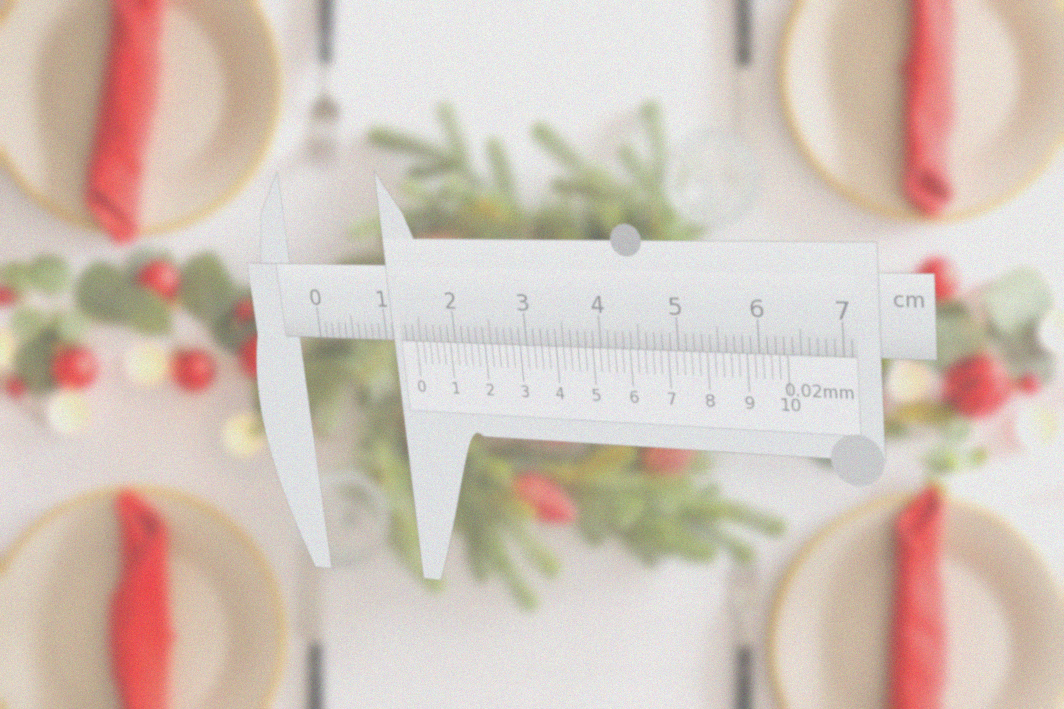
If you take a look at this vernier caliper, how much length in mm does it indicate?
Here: 14.4 mm
